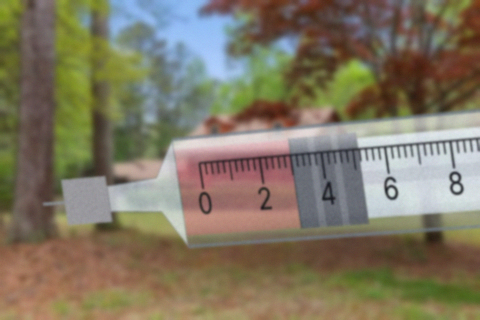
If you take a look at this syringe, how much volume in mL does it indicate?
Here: 3 mL
